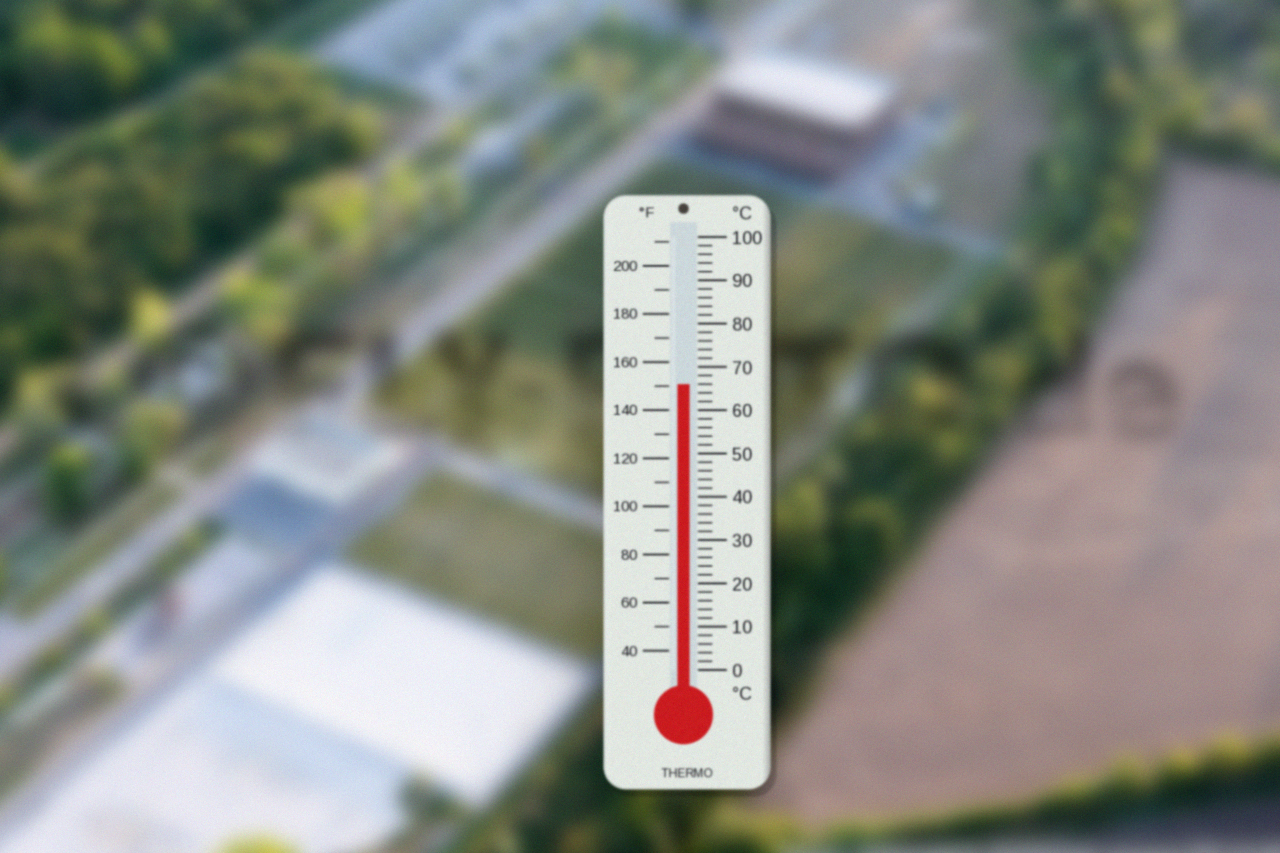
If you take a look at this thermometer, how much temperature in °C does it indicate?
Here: 66 °C
